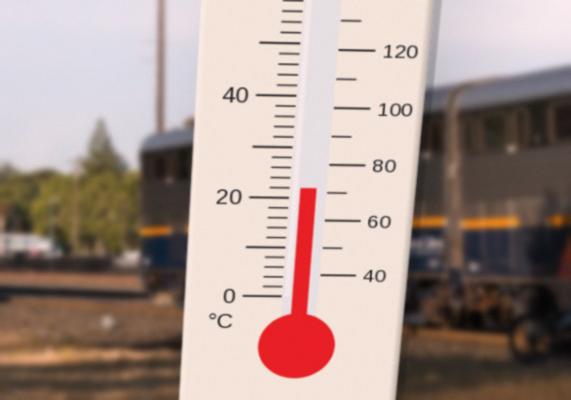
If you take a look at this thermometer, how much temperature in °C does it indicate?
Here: 22 °C
